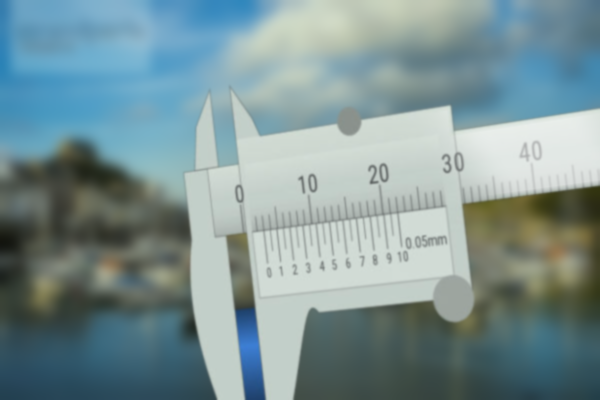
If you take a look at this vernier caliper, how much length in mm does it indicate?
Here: 3.0 mm
